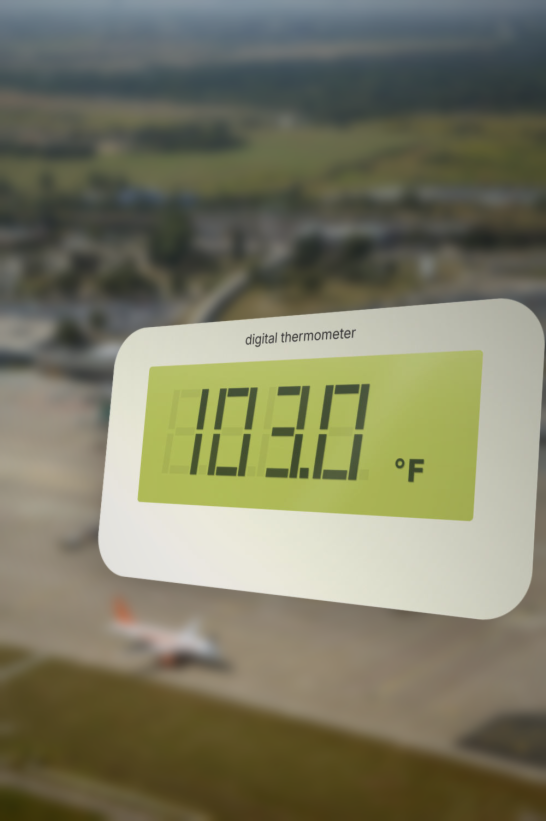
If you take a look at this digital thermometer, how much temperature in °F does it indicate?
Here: 103.0 °F
